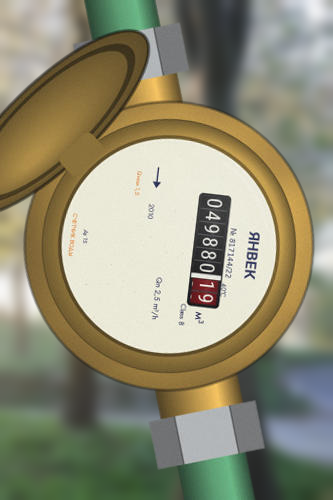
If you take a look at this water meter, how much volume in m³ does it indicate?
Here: 49880.19 m³
